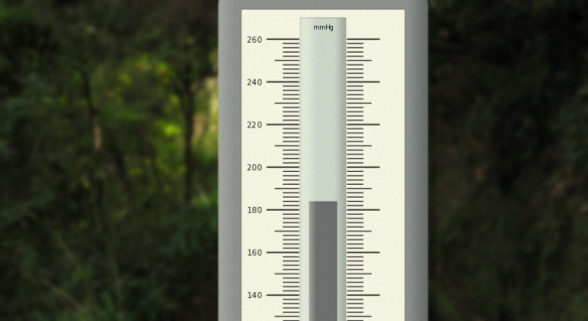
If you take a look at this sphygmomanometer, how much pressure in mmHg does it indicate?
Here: 184 mmHg
